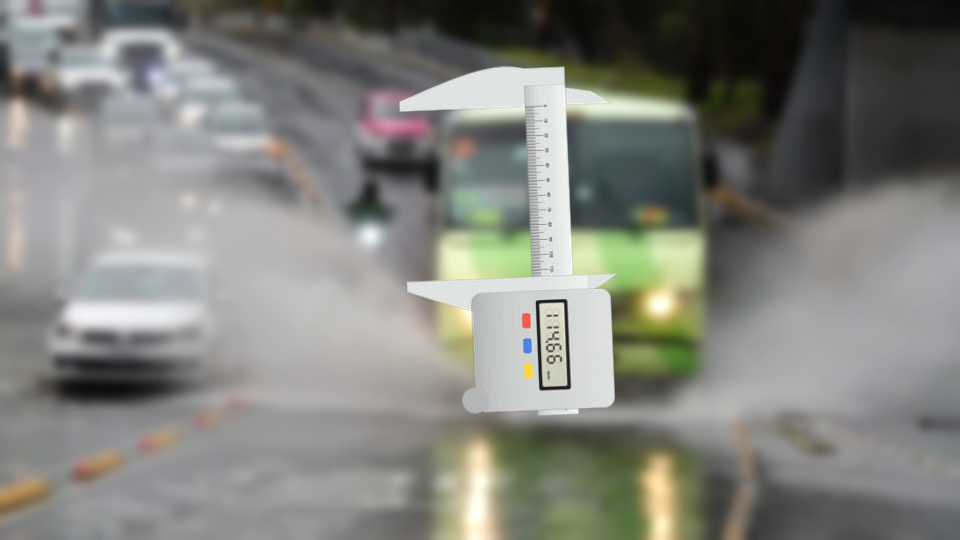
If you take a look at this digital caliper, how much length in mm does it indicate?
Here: 114.66 mm
